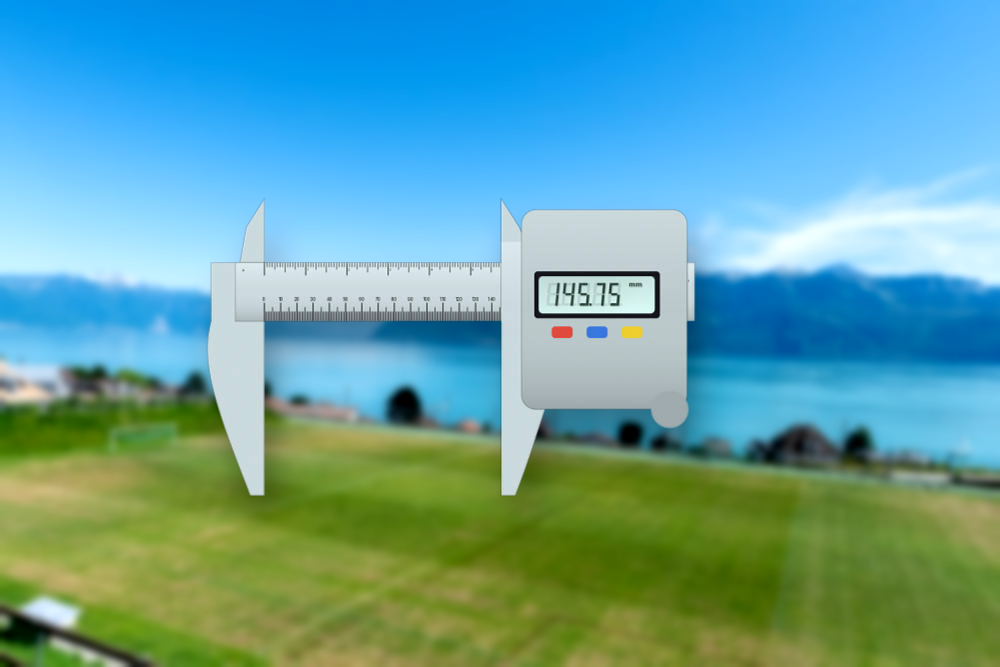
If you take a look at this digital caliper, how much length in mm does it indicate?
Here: 145.75 mm
